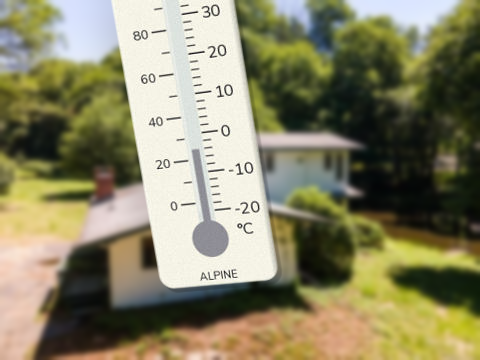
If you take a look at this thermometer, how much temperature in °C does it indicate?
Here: -4 °C
